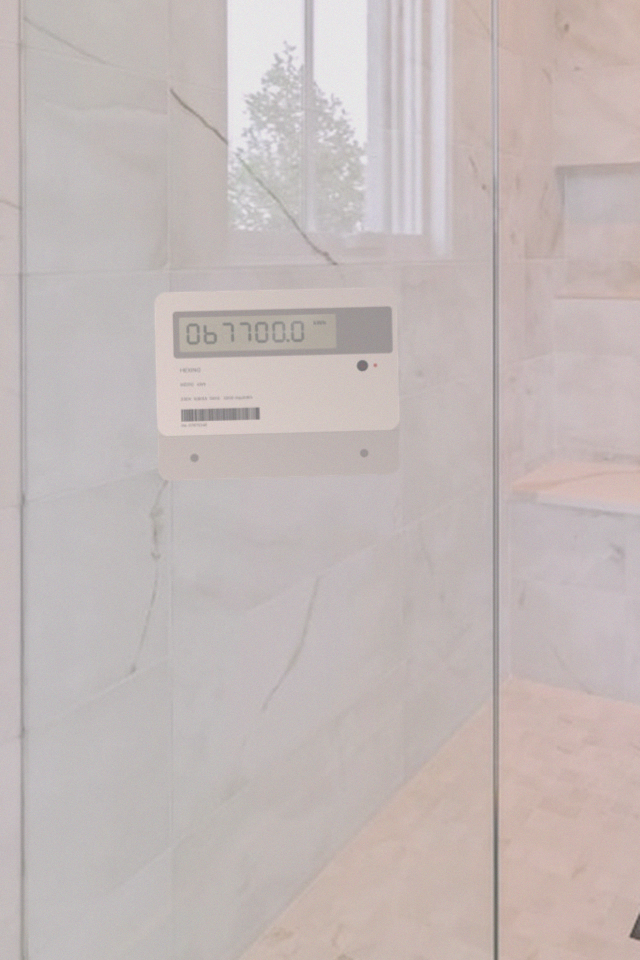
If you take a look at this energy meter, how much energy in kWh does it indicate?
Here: 67700.0 kWh
